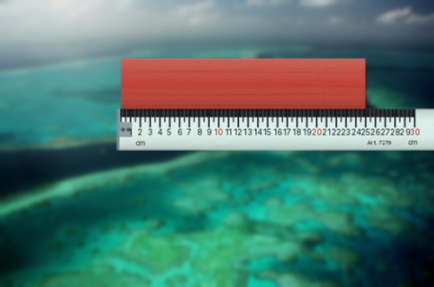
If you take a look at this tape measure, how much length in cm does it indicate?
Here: 25 cm
